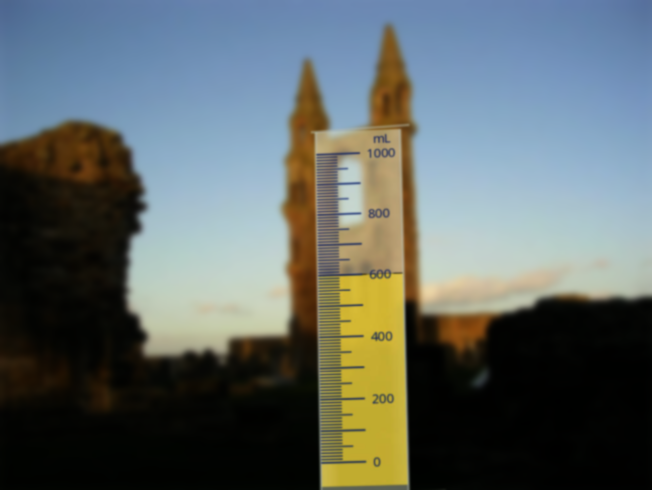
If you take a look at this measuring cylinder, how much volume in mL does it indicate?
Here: 600 mL
